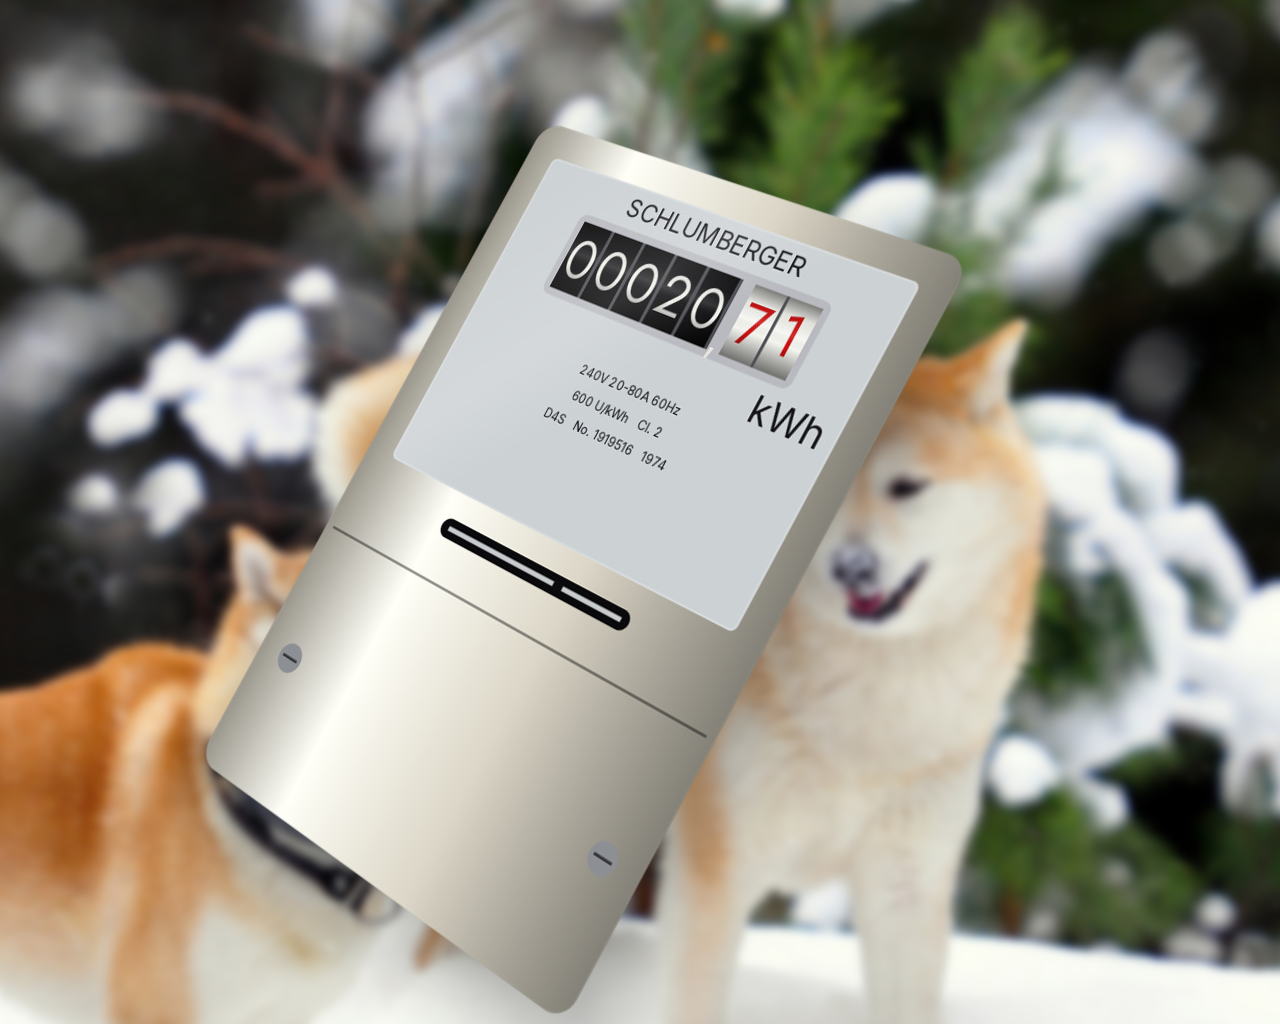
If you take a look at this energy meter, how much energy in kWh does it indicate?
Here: 20.71 kWh
